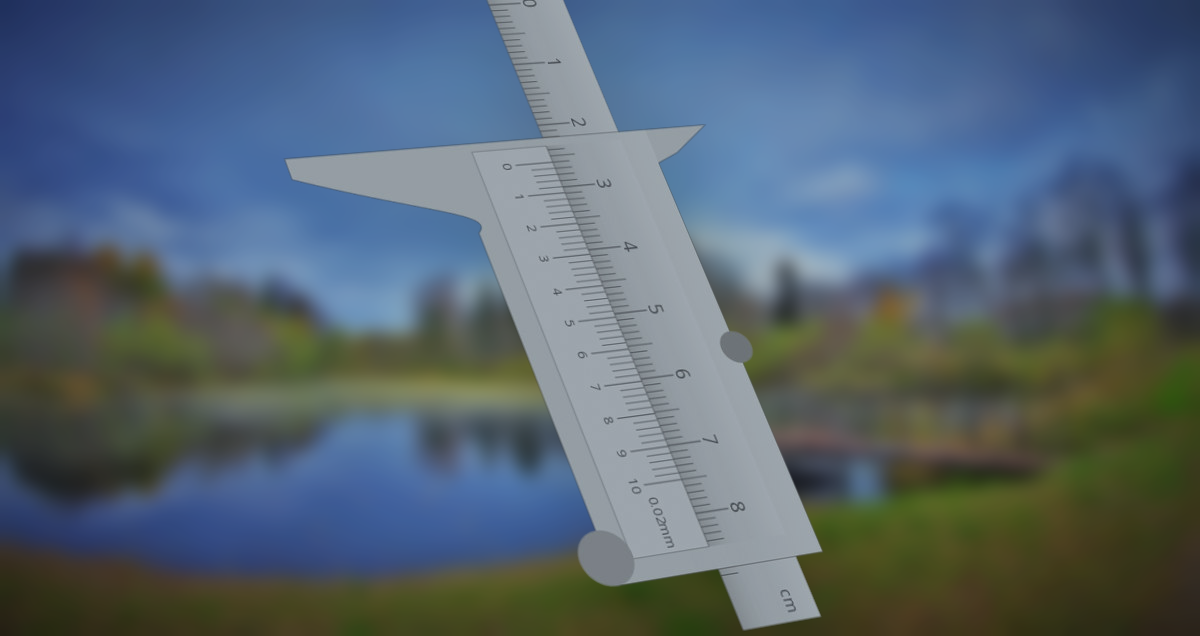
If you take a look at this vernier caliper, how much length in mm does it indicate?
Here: 26.0 mm
